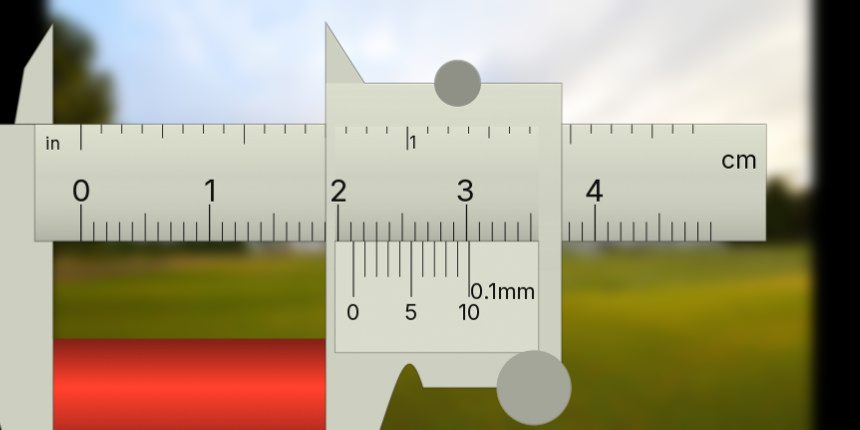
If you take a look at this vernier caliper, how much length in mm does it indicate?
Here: 21.2 mm
